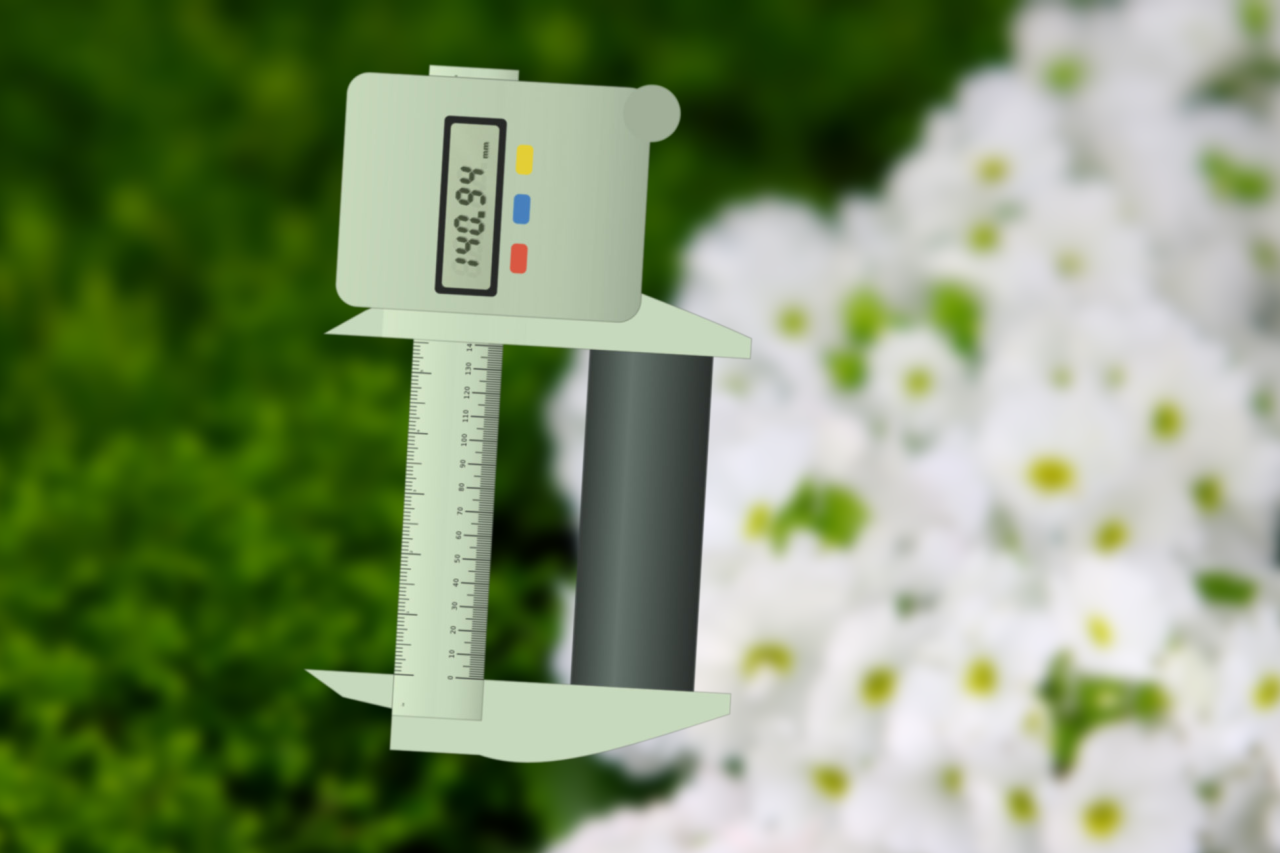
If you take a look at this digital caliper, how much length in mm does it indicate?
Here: 140.94 mm
